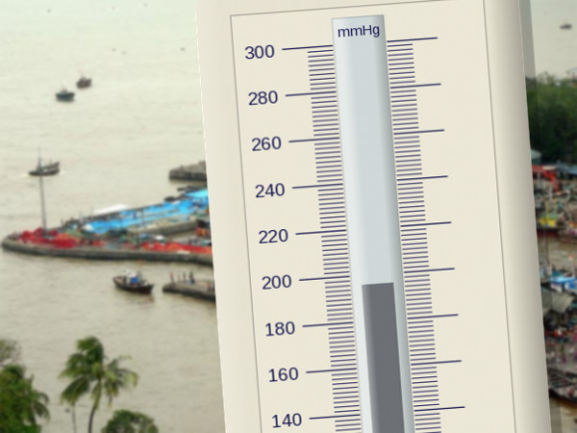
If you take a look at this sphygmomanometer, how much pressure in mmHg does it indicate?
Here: 196 mmHg
